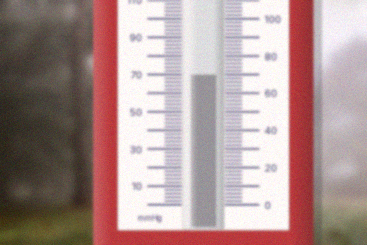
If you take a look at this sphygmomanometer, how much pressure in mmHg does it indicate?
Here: 70 mmHg
